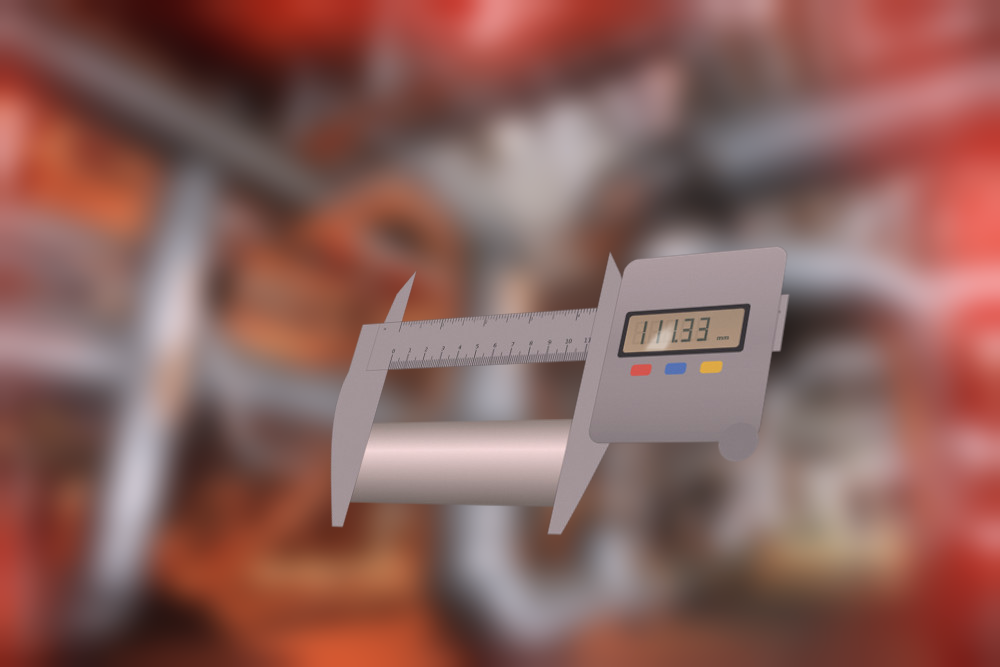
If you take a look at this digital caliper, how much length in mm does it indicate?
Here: 111.33 mm
